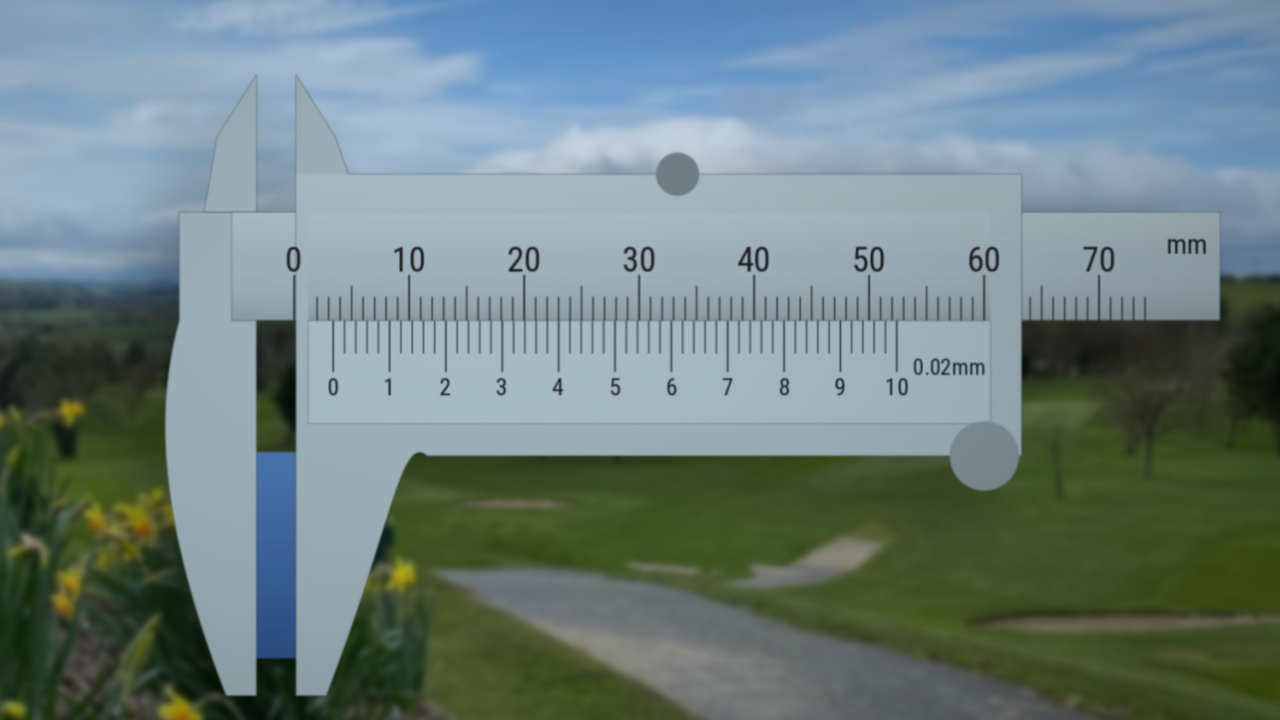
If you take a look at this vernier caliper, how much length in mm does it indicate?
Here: 3.4 mm
